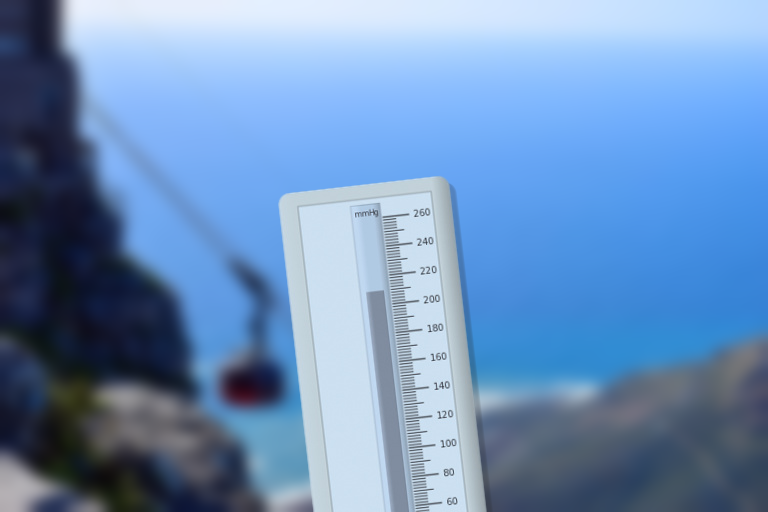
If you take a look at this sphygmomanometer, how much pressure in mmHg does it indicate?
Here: 210 mmHg
